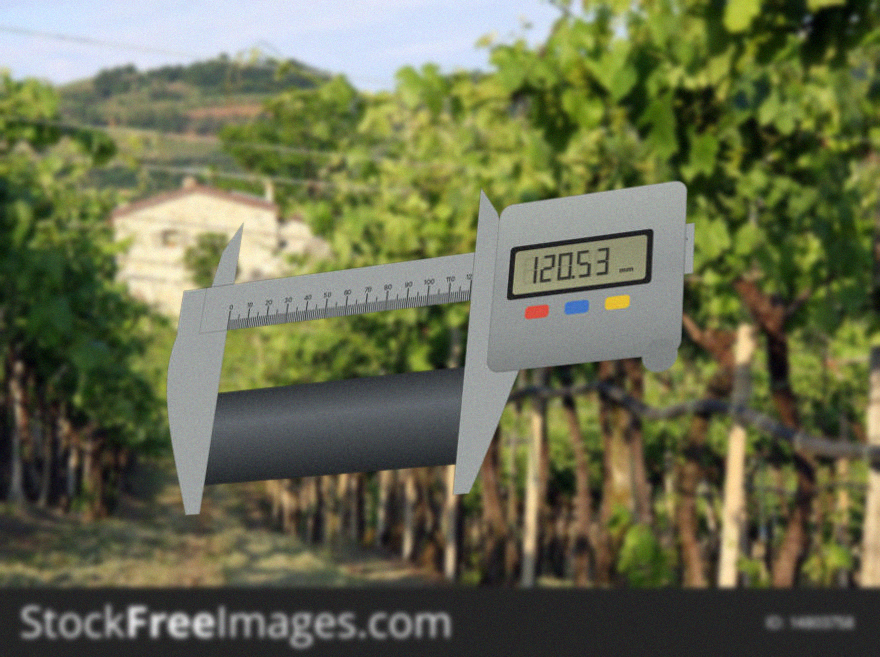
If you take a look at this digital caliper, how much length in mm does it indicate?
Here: 120.53 mm
